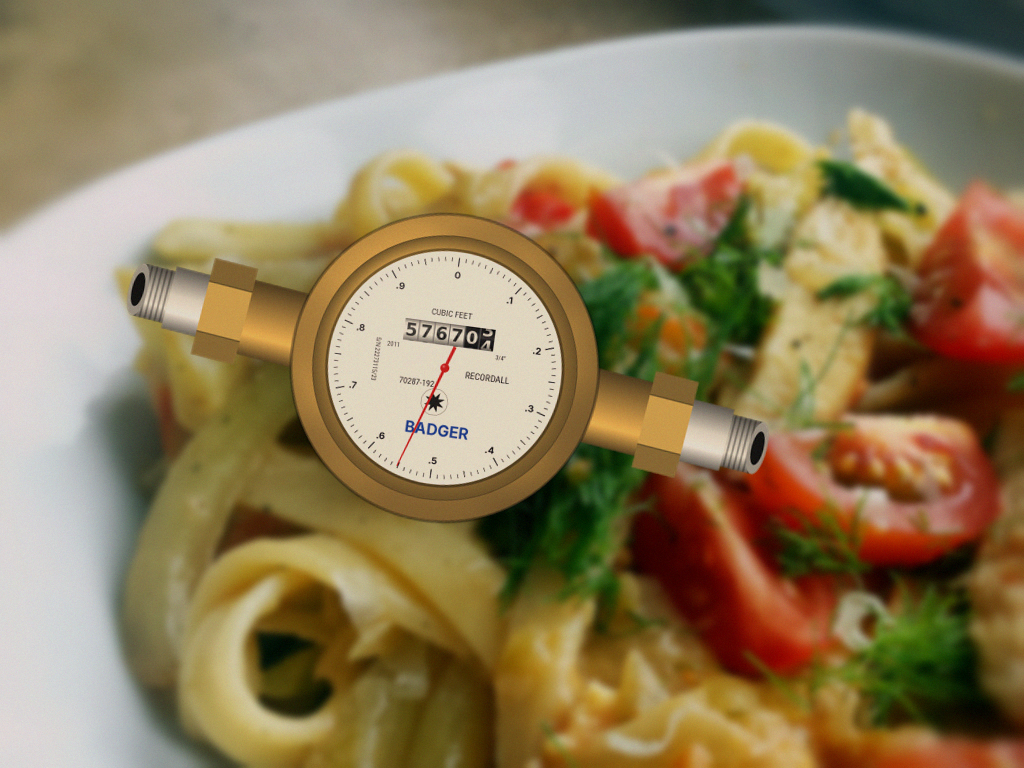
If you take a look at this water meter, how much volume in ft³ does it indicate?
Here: 576703.55 ft³
